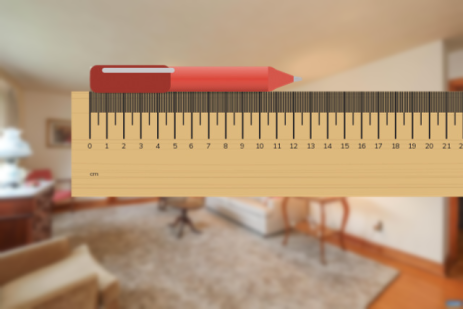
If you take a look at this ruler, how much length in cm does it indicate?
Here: 12.5 cm
